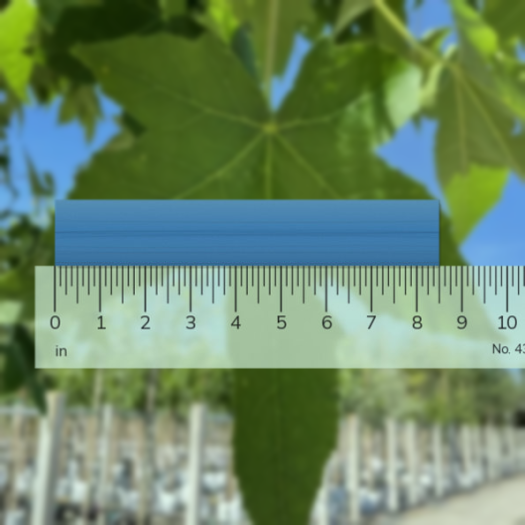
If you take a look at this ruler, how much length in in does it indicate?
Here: 8.5 in
